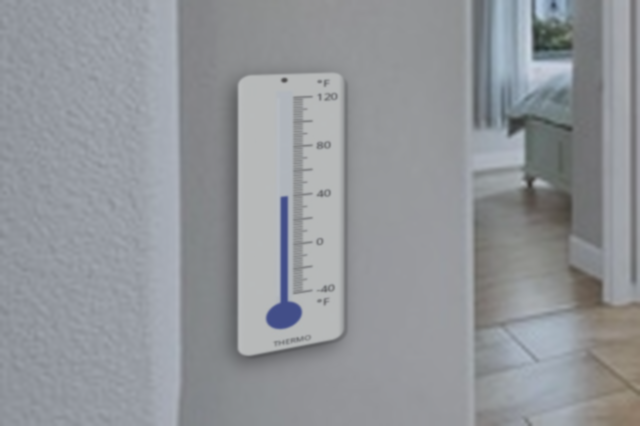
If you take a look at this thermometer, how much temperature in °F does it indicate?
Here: 40 °F
